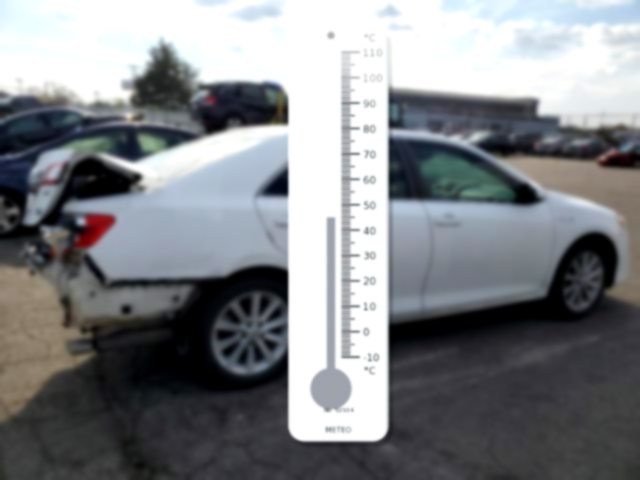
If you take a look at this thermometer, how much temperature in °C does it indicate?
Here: 45 °C
